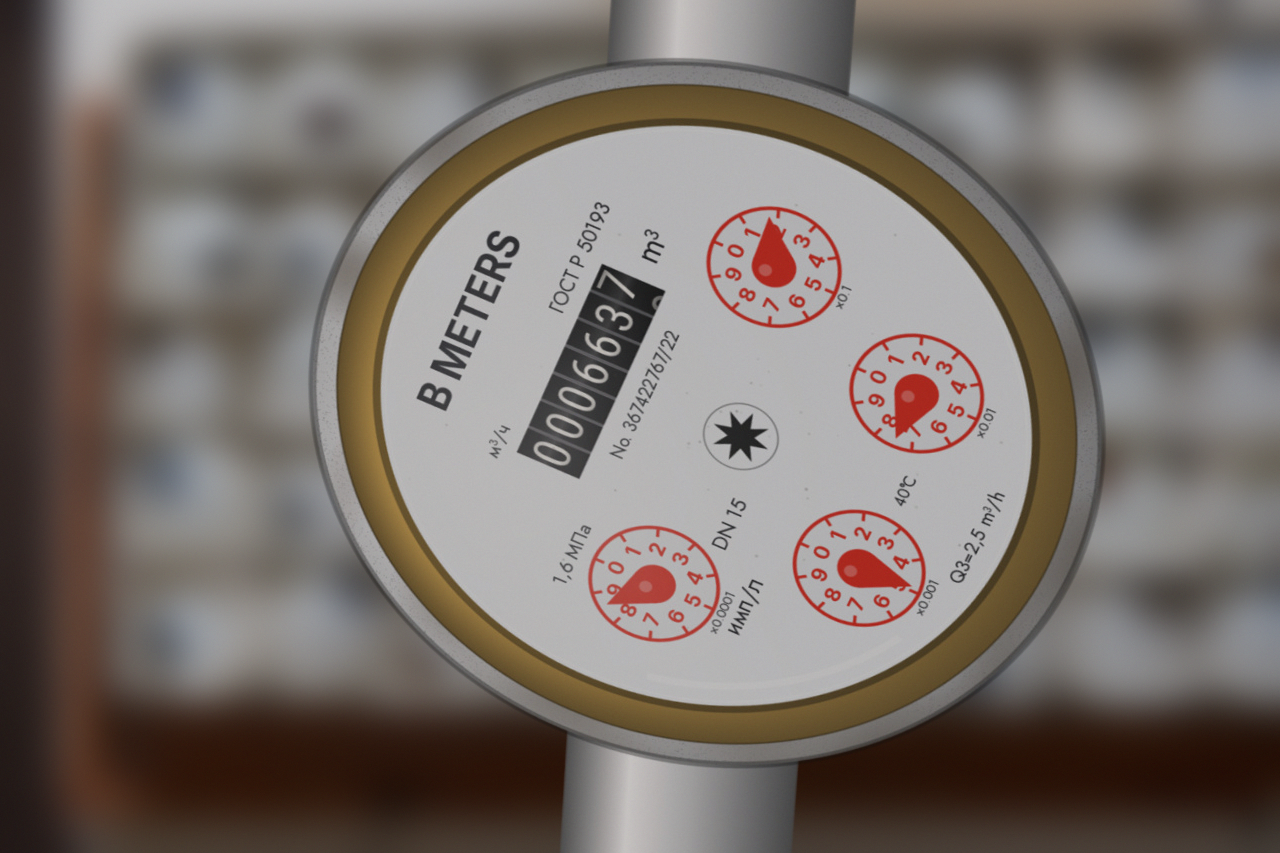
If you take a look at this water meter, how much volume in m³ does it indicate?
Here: 6637.1748 m³
